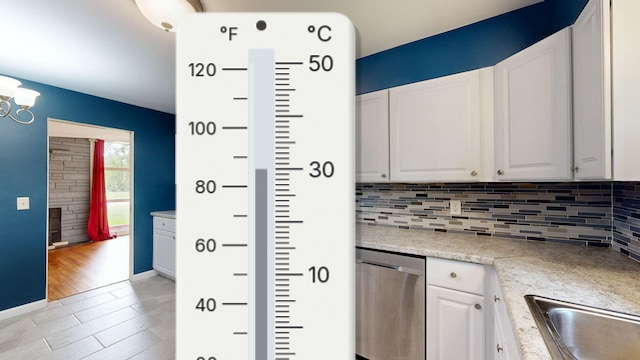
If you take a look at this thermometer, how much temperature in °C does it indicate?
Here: 30 °C
